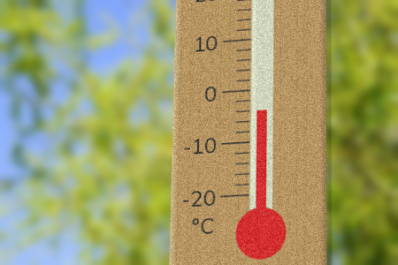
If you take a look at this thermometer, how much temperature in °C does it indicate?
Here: -4 °C
